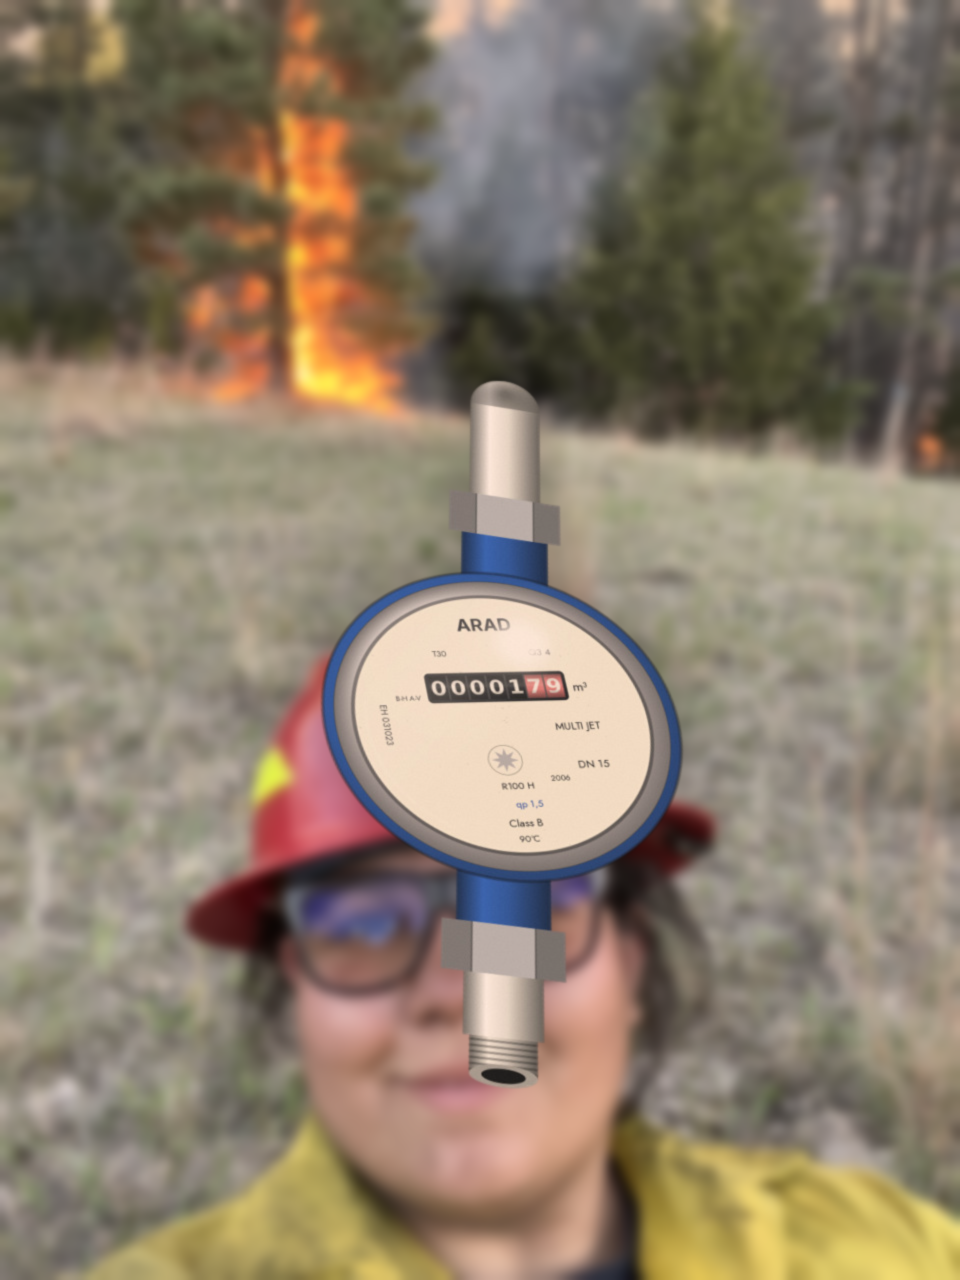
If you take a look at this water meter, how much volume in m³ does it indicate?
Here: 1.79 m³
